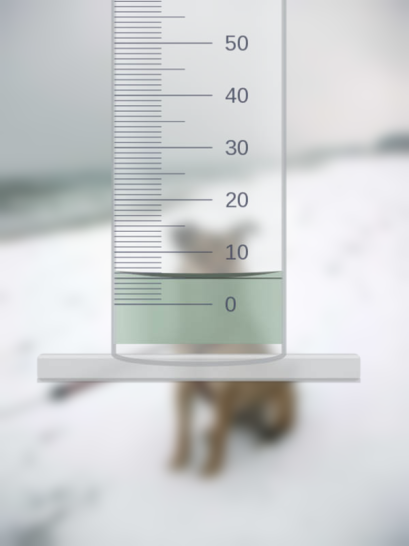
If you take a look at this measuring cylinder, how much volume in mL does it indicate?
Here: 5 mL
